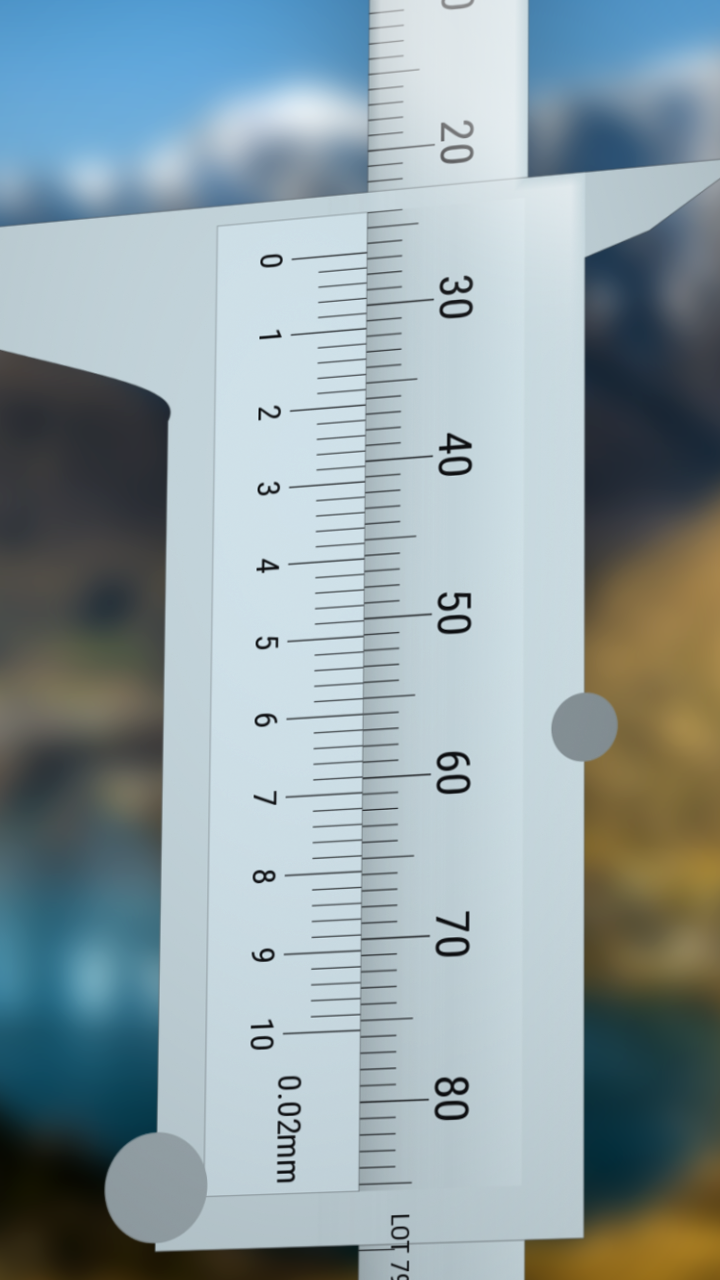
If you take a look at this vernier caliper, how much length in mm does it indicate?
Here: 26.6 mm
